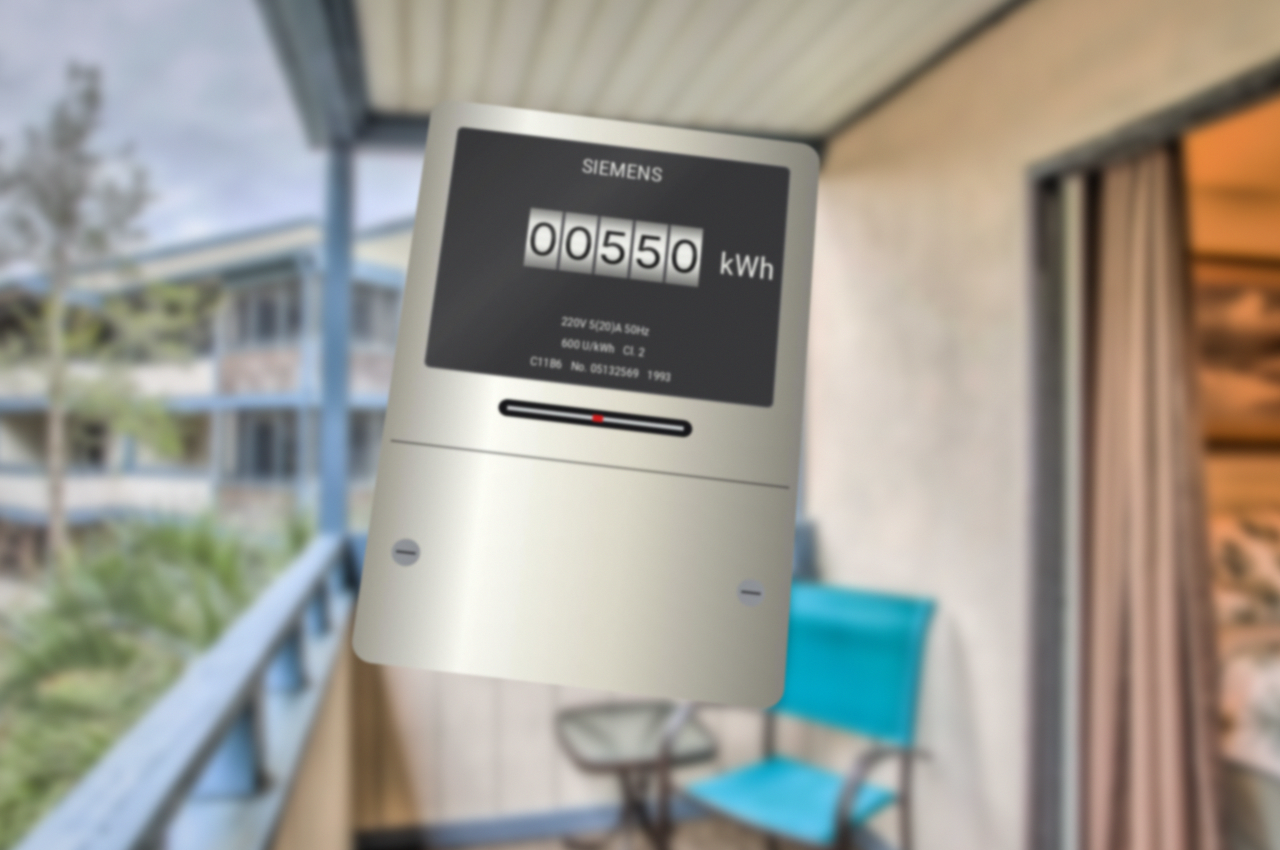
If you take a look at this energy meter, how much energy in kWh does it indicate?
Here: 550 kWh
